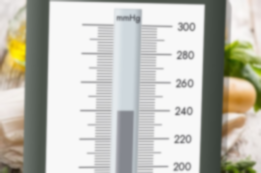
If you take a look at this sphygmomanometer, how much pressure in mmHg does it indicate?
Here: 240 mmHg
